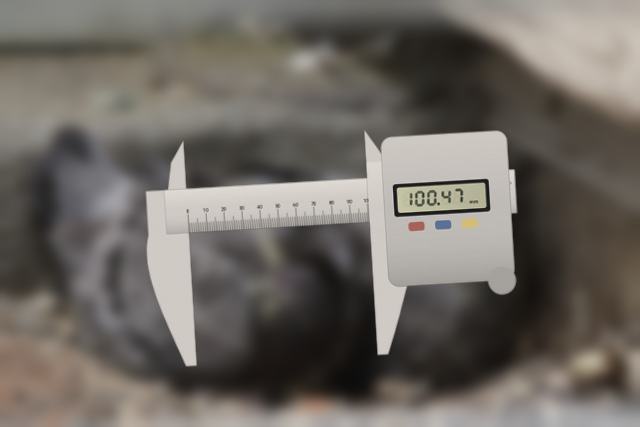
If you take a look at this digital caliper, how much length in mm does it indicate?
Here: 100.47 mm
